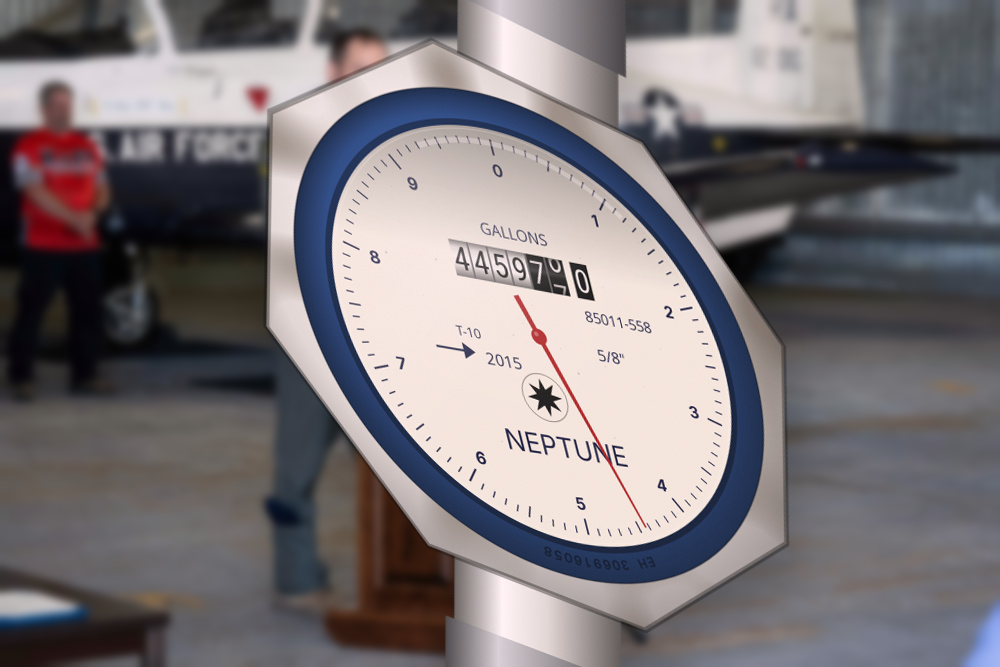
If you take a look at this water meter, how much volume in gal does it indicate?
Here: 4459764.4 gal
